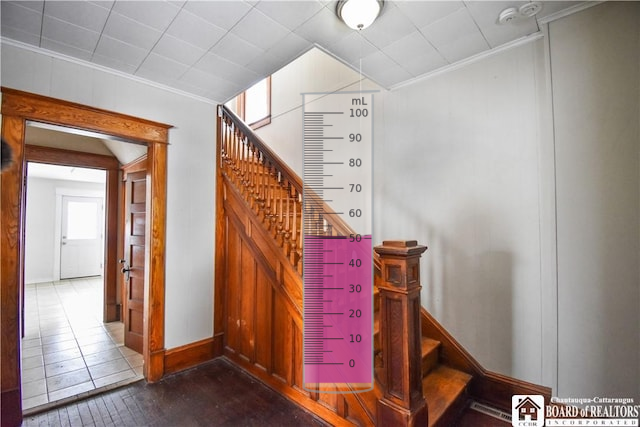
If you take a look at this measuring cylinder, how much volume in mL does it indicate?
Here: 50 mL
